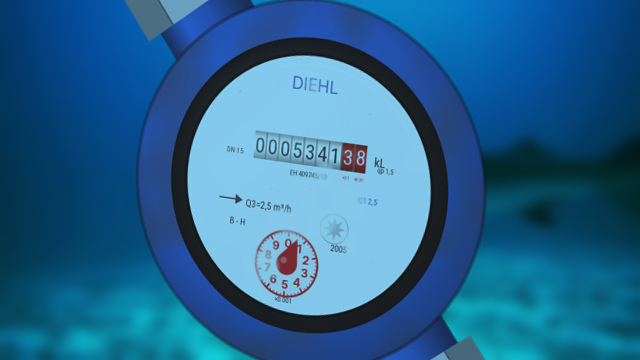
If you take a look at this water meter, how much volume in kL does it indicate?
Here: 5341.380 kL
